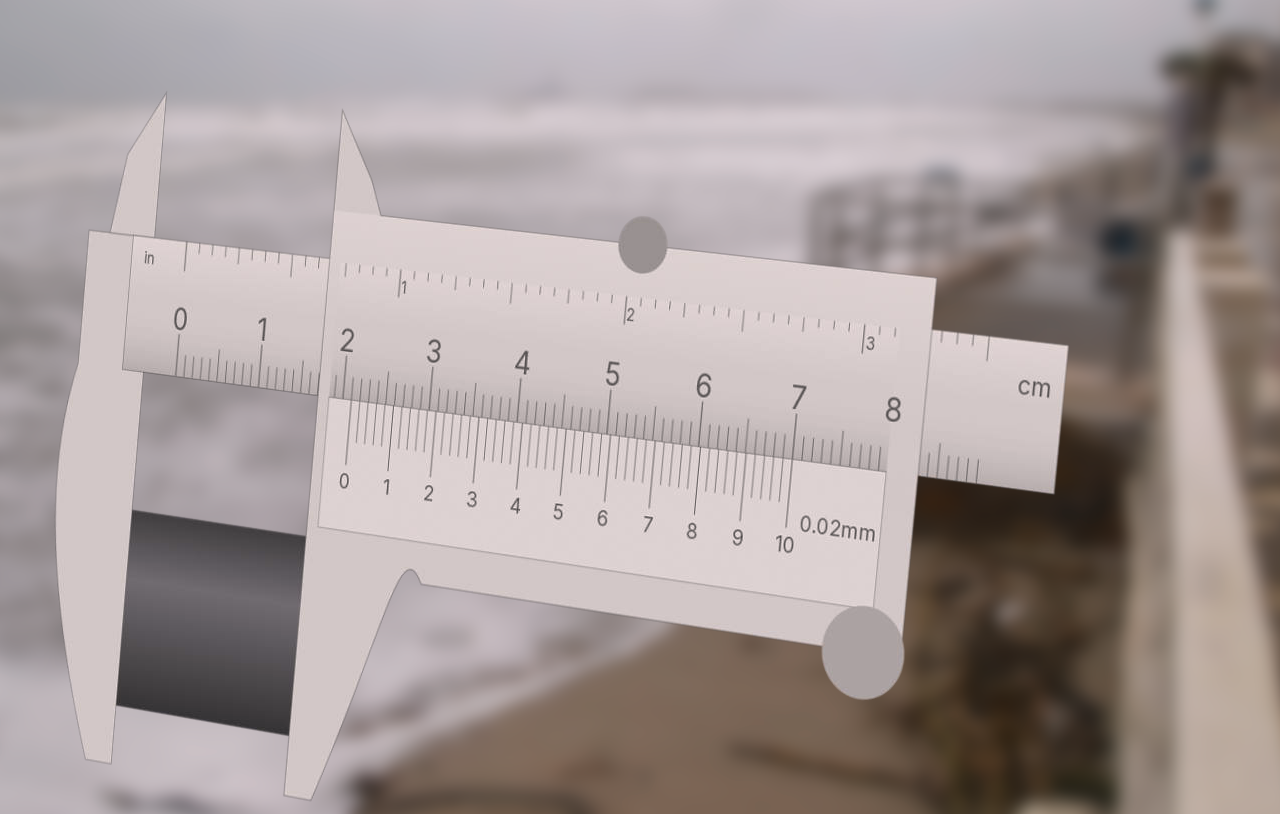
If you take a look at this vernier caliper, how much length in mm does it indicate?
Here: 21.0 mm
